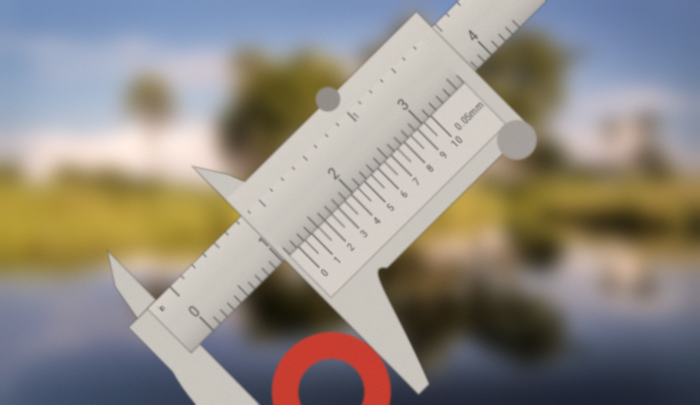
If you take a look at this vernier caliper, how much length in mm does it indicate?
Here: 12.2 mm
